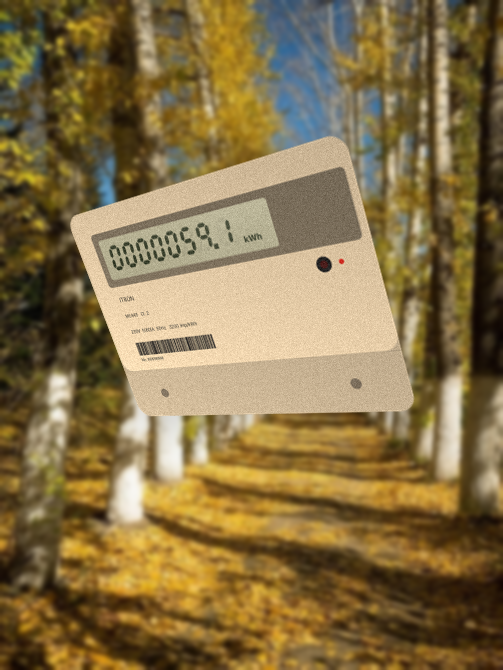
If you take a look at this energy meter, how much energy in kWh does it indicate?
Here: 59.1 kWh
